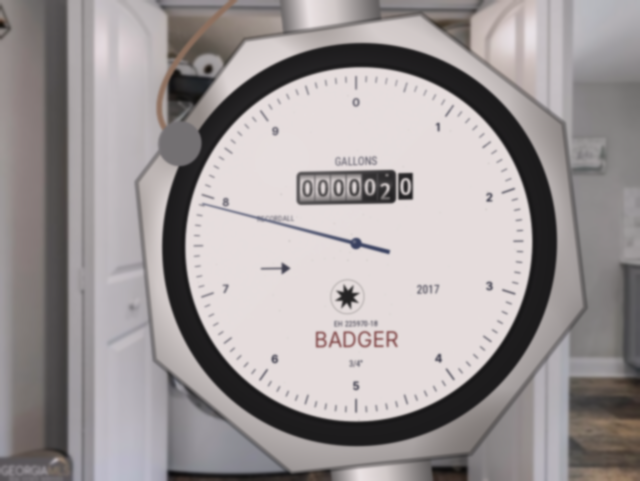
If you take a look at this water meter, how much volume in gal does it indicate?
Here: 17.9 gal
